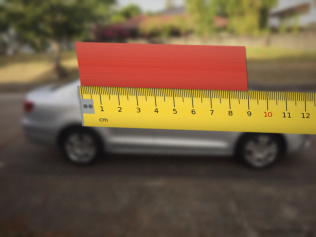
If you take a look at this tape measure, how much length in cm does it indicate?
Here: 9 cm
